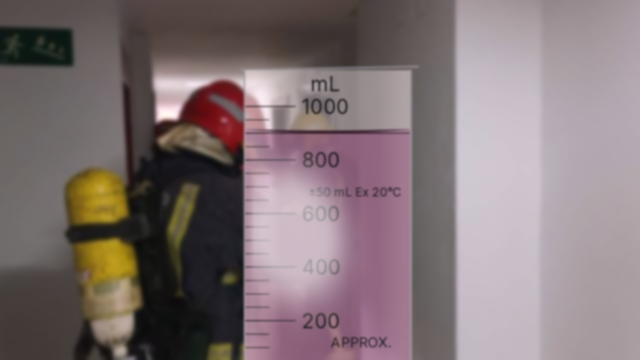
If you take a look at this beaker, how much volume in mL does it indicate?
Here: 900 mL
